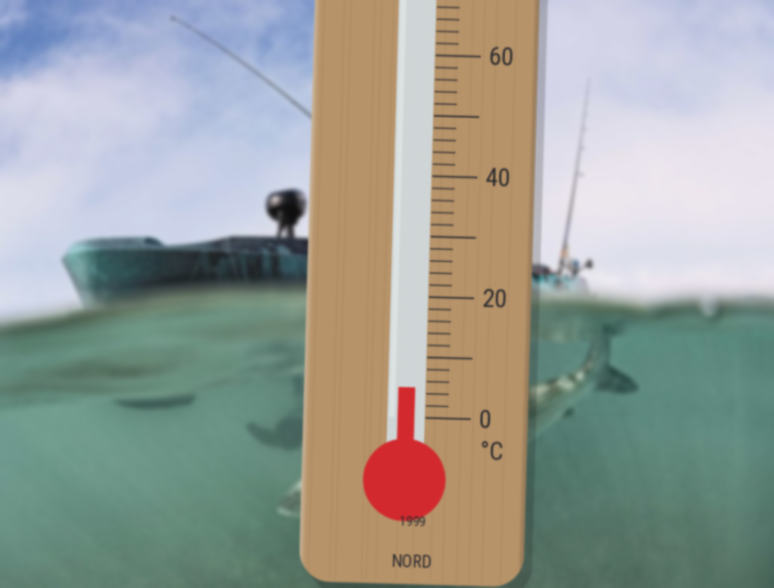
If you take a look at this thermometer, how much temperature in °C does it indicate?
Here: 5 °C
